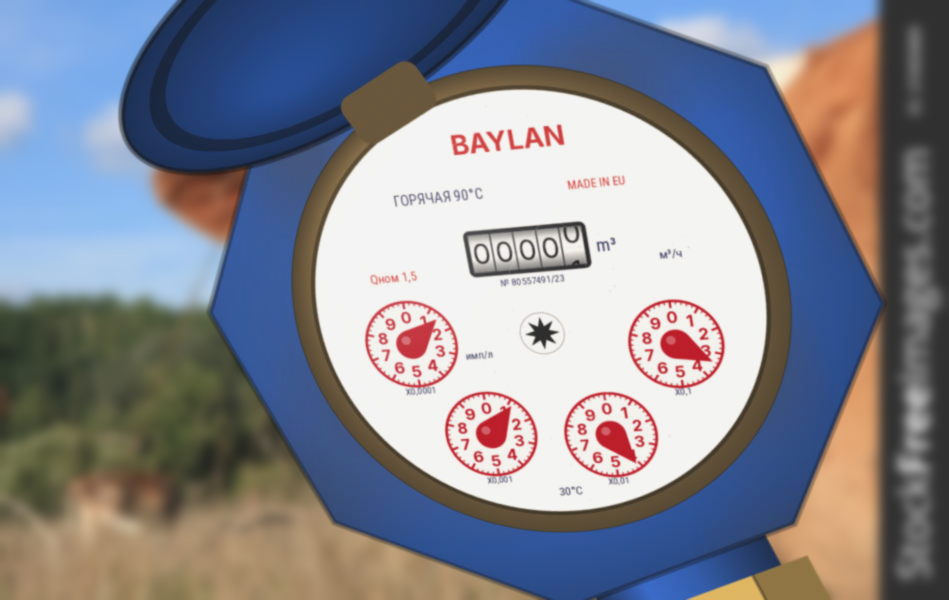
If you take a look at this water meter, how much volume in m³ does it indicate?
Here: 0.3411 m³
